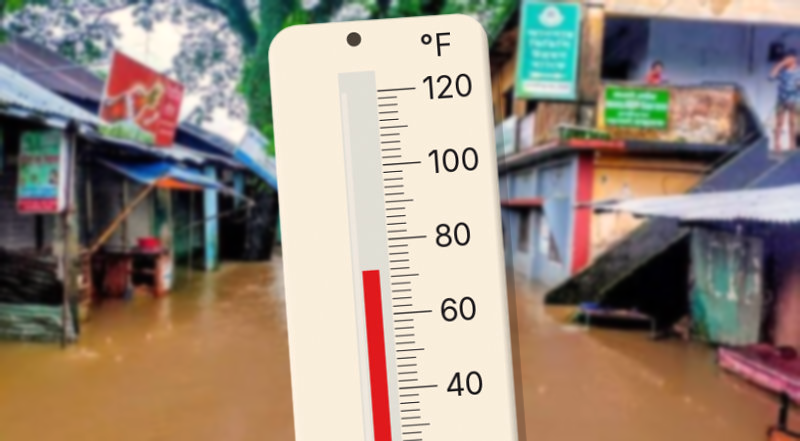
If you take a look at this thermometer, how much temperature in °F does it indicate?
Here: 72 °F
